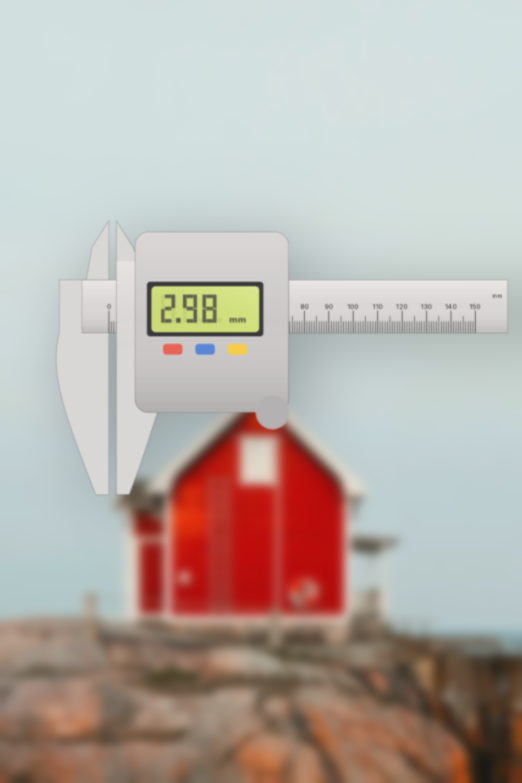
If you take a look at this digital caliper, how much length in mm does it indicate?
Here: 2.98 mm
